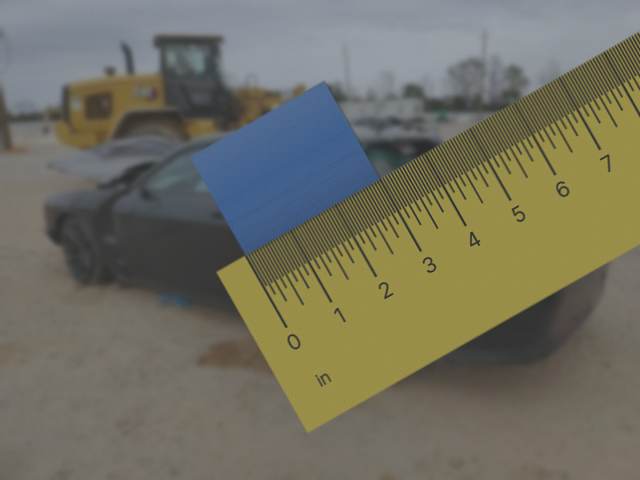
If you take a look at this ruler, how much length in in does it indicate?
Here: 3 in
